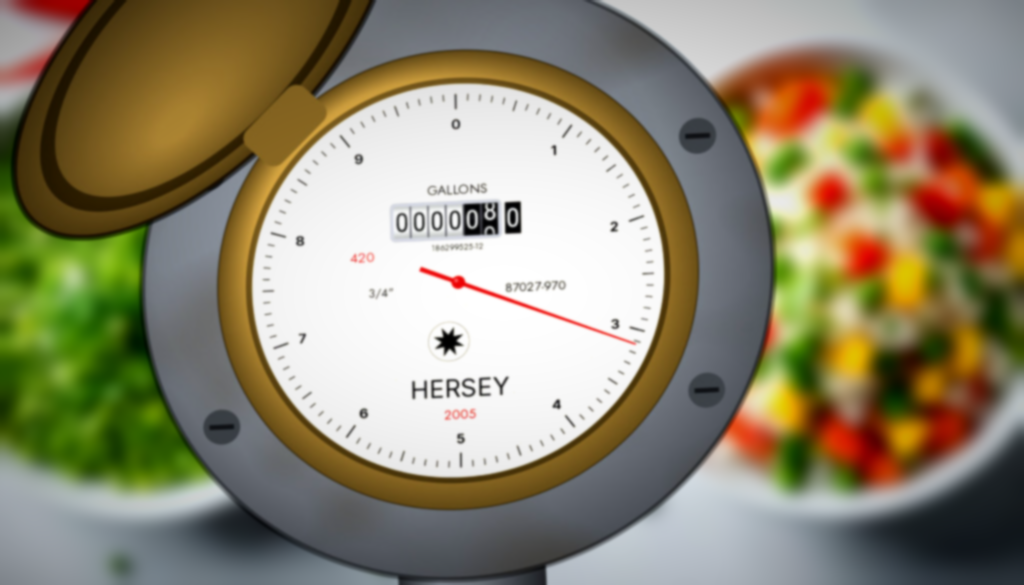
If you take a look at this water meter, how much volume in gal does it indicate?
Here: 83.1 gal
